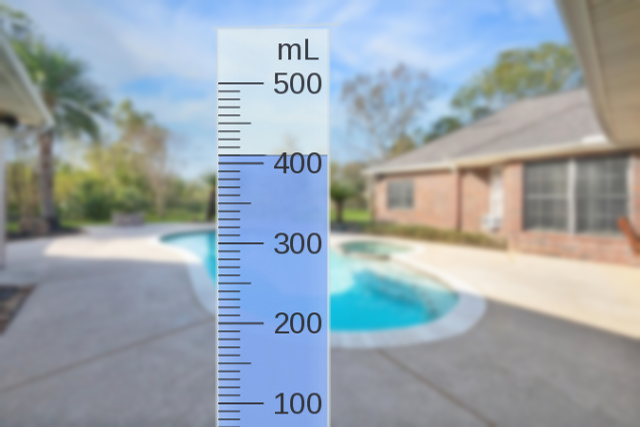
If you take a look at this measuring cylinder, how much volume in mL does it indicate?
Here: 410 mL
